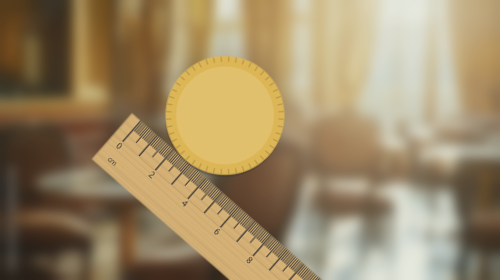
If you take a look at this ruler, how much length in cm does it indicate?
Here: 5.5 cm
